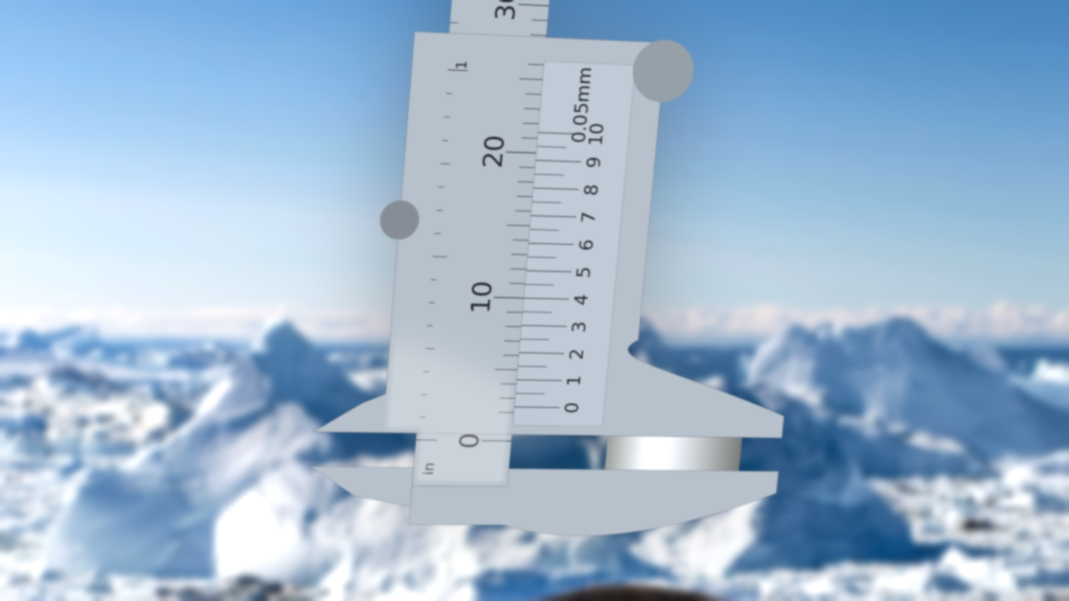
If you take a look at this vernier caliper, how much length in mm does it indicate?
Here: 2.4 mm
